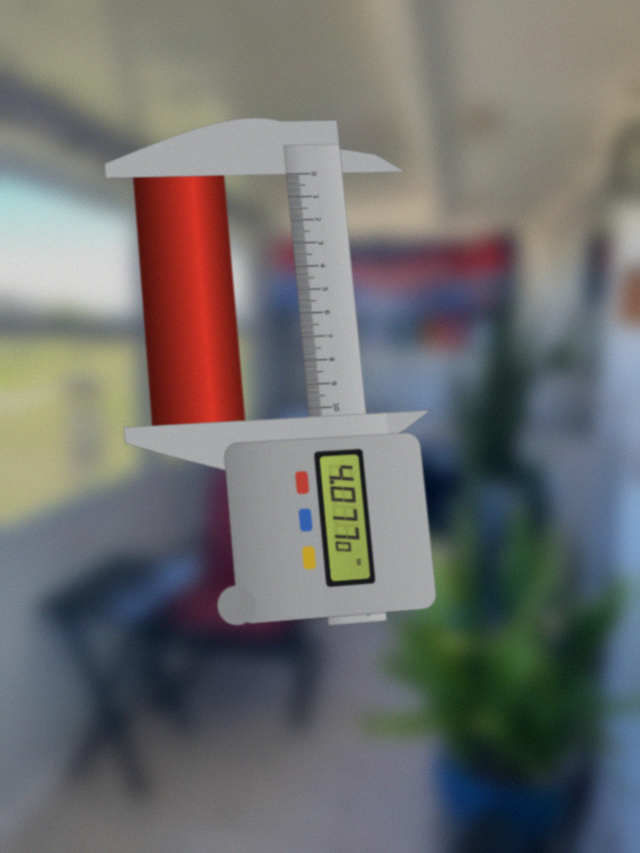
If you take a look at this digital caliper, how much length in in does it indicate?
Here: 4.0770 in
